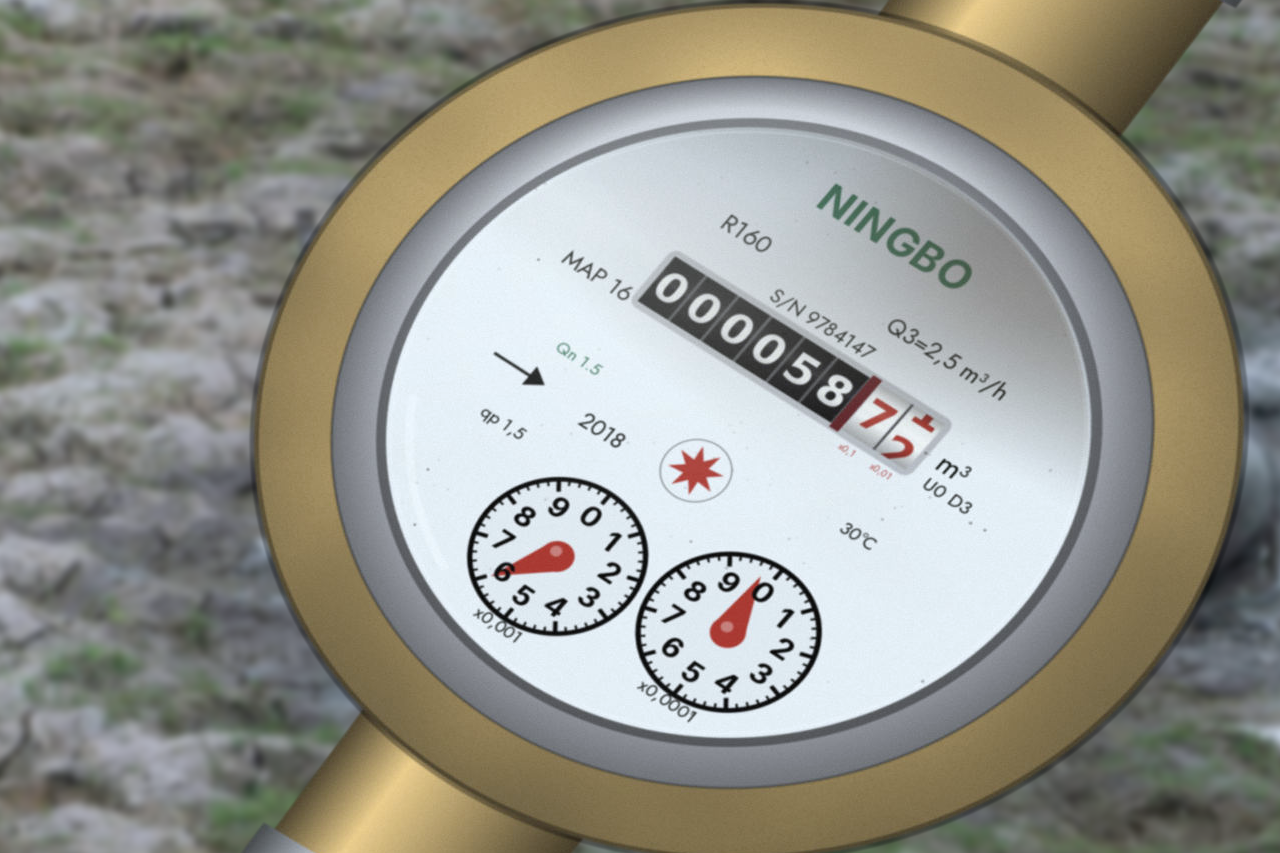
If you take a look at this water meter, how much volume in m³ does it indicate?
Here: 58.7159 m³
